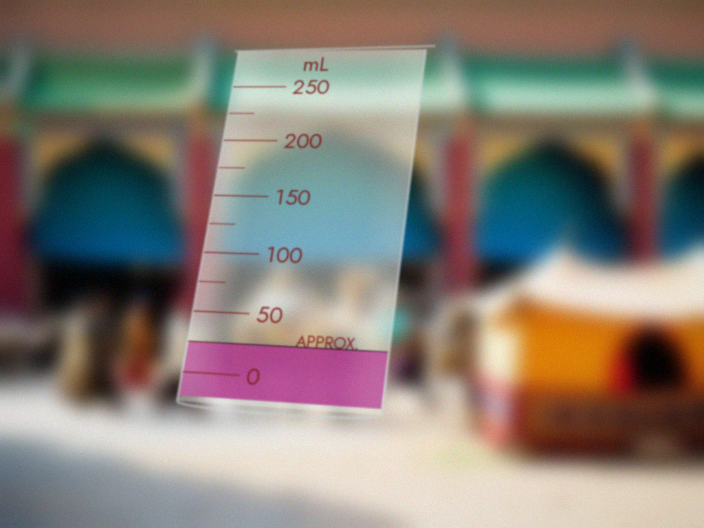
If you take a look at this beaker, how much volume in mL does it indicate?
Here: 25 mL
